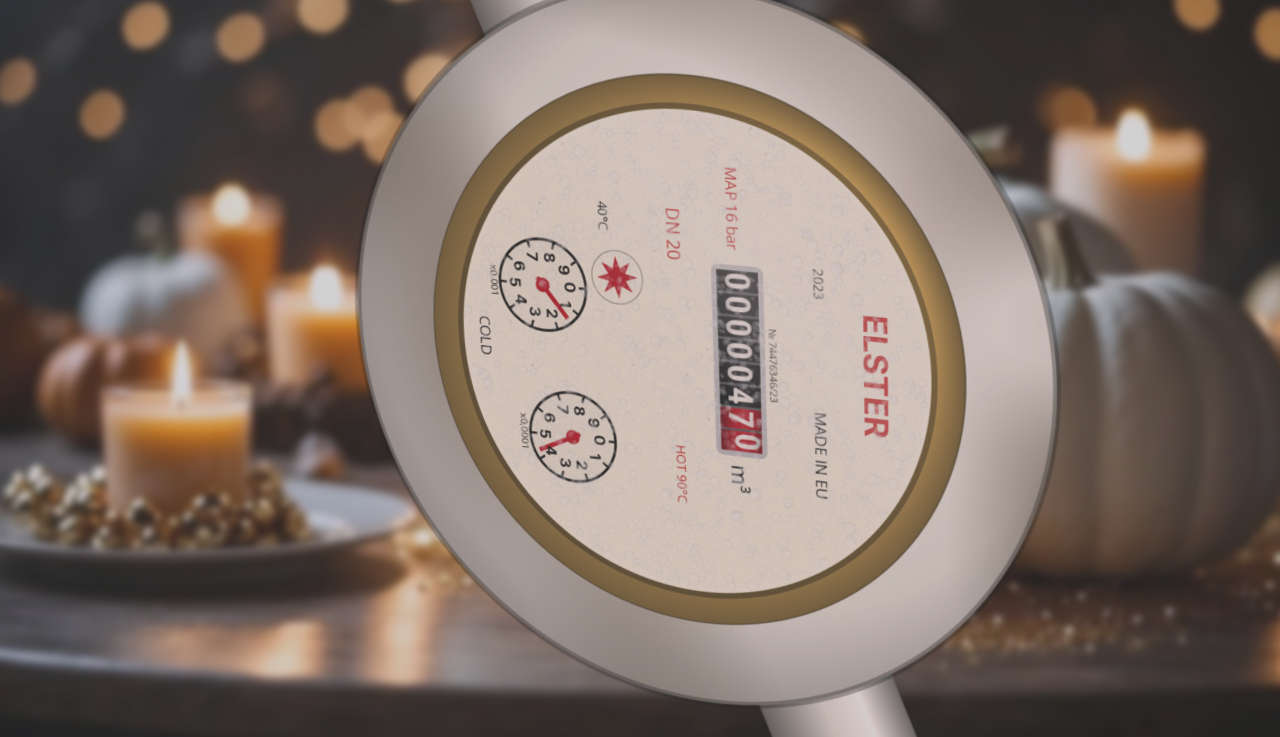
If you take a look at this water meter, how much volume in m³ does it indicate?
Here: 4.7014 m³
